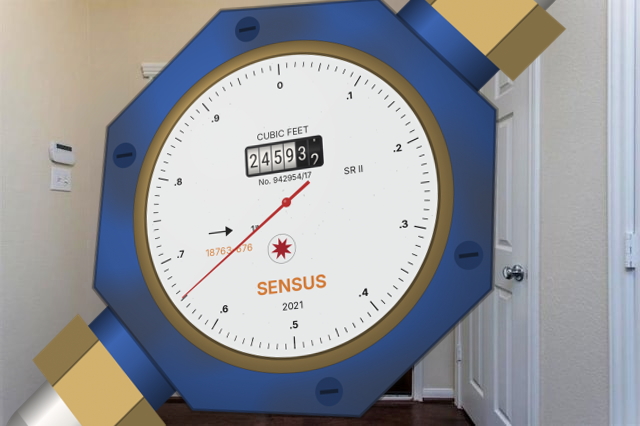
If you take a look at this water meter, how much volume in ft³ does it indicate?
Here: 245931.65 ft³
